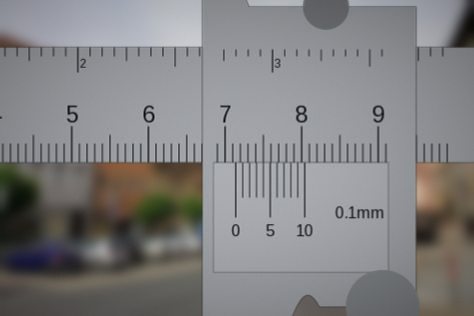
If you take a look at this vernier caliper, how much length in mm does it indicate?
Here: 71.4 mm
